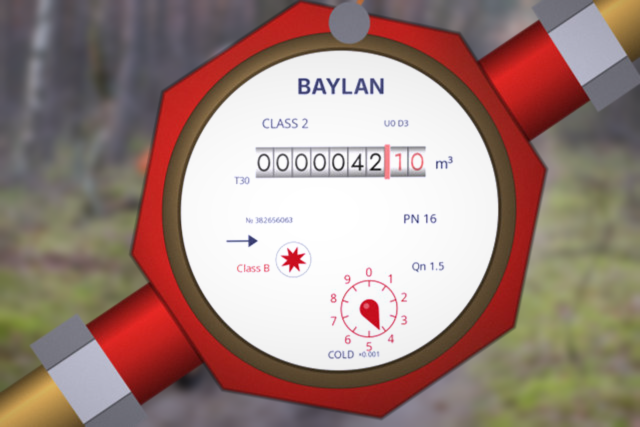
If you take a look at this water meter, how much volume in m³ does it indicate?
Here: 42.104 m³
